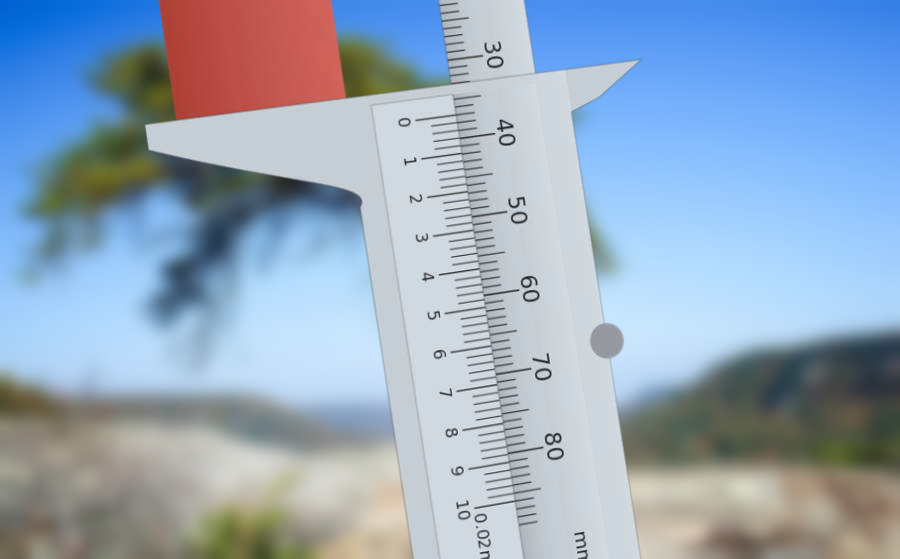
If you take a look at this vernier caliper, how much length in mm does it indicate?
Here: 37.0 mm
